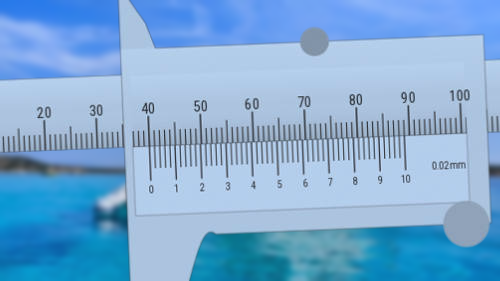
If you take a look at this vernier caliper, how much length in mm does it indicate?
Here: 40.0 mm
